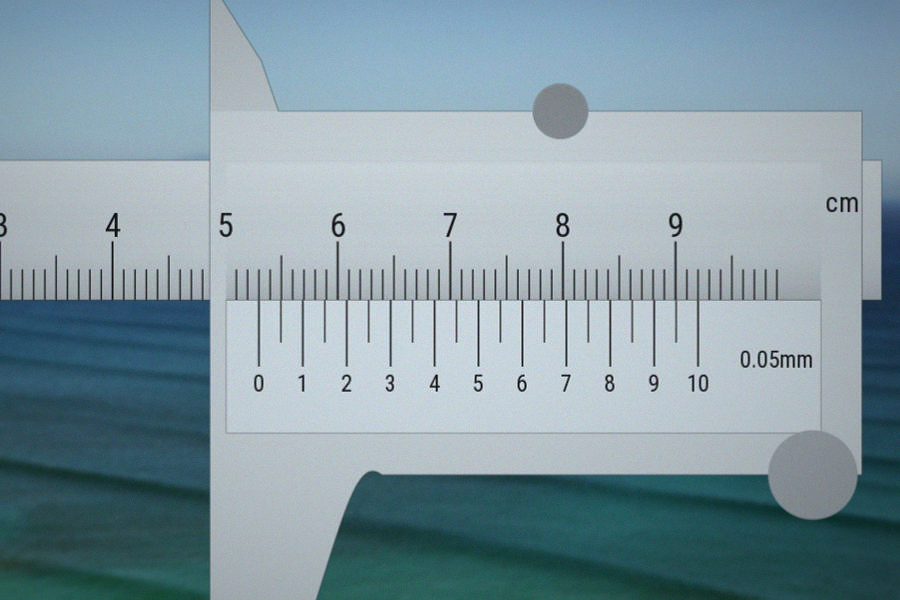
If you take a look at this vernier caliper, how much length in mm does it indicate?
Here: 53.0 mm
